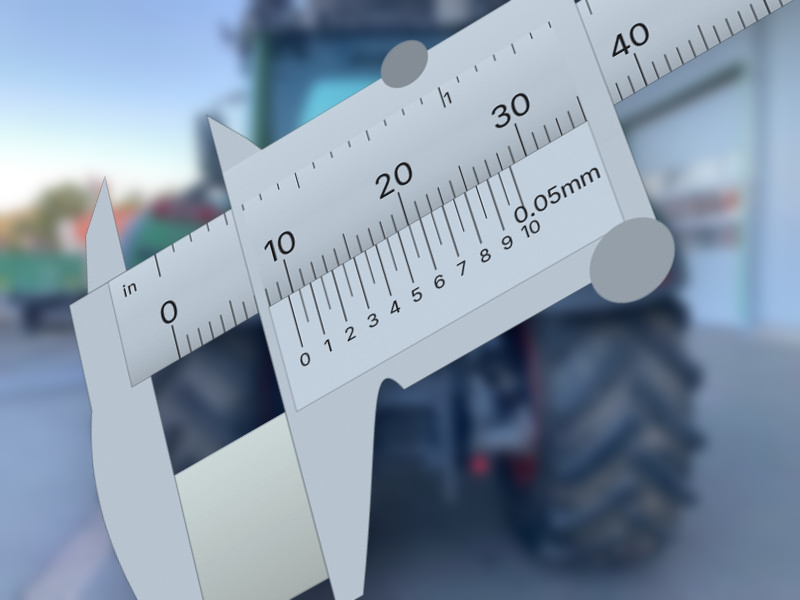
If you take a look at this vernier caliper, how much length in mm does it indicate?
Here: 9.6 mm
